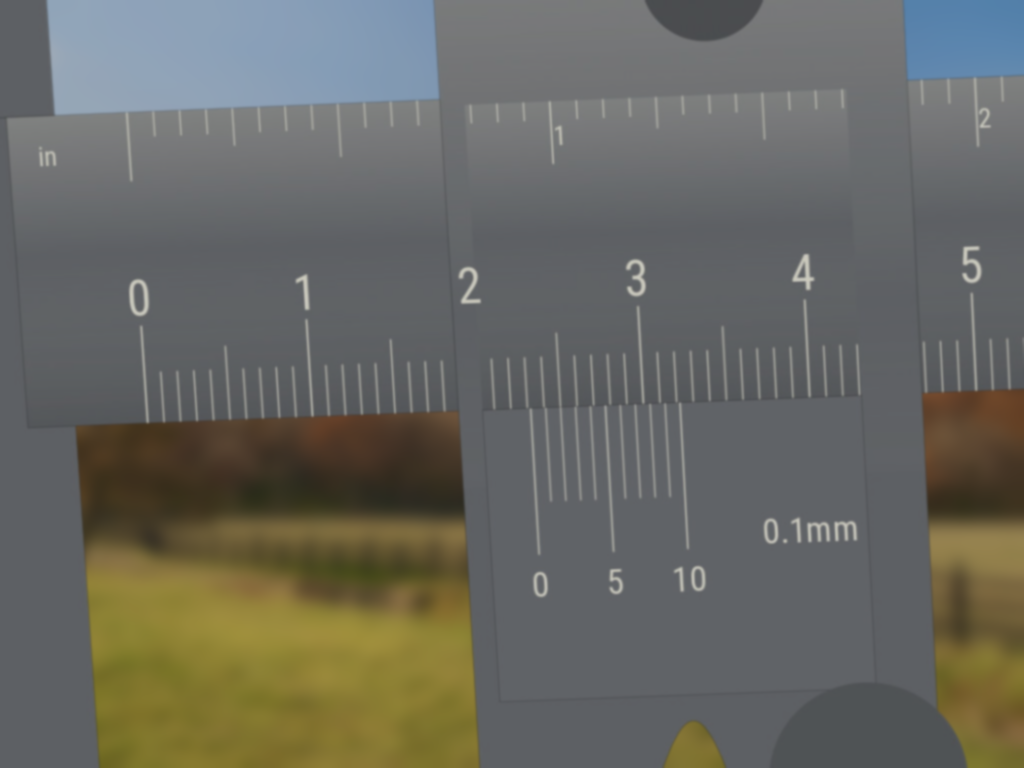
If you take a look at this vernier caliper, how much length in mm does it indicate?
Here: 23.2 mm
